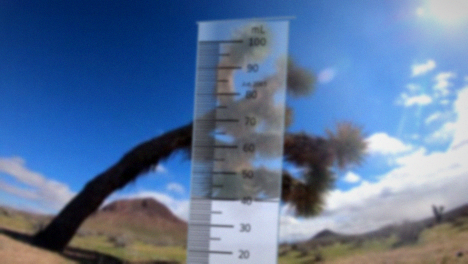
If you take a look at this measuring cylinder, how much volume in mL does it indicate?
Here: 40 mL
